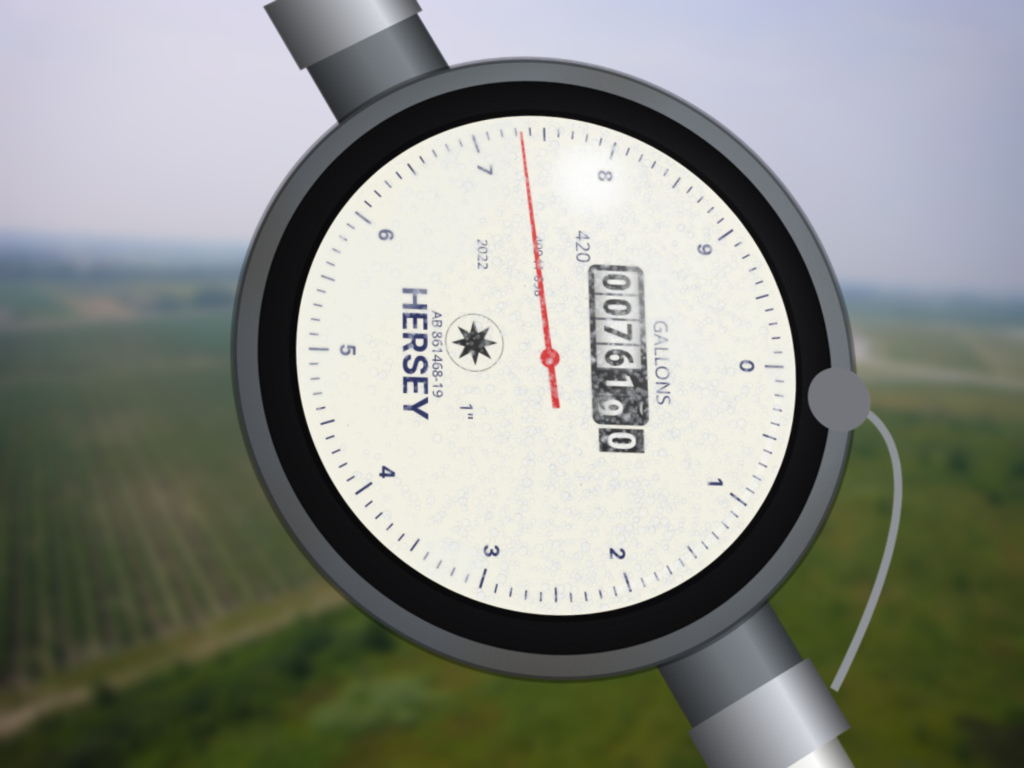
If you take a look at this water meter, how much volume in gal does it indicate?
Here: 76187.3 gal
